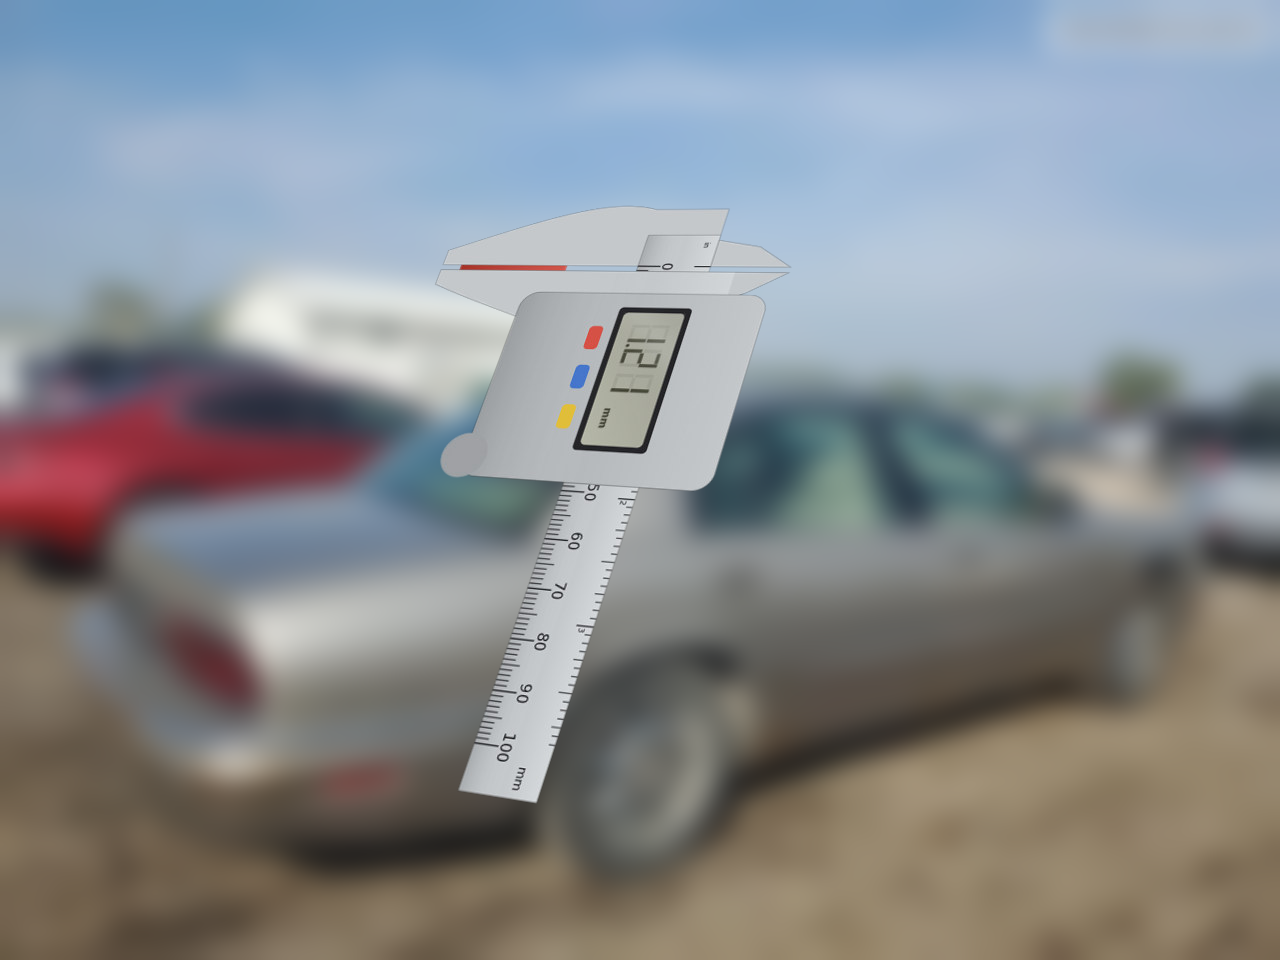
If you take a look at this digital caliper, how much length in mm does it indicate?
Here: 1.21 mm
